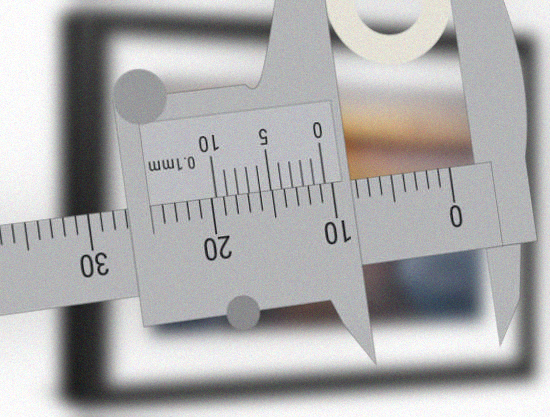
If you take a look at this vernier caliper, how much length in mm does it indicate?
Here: 10.6 mm
